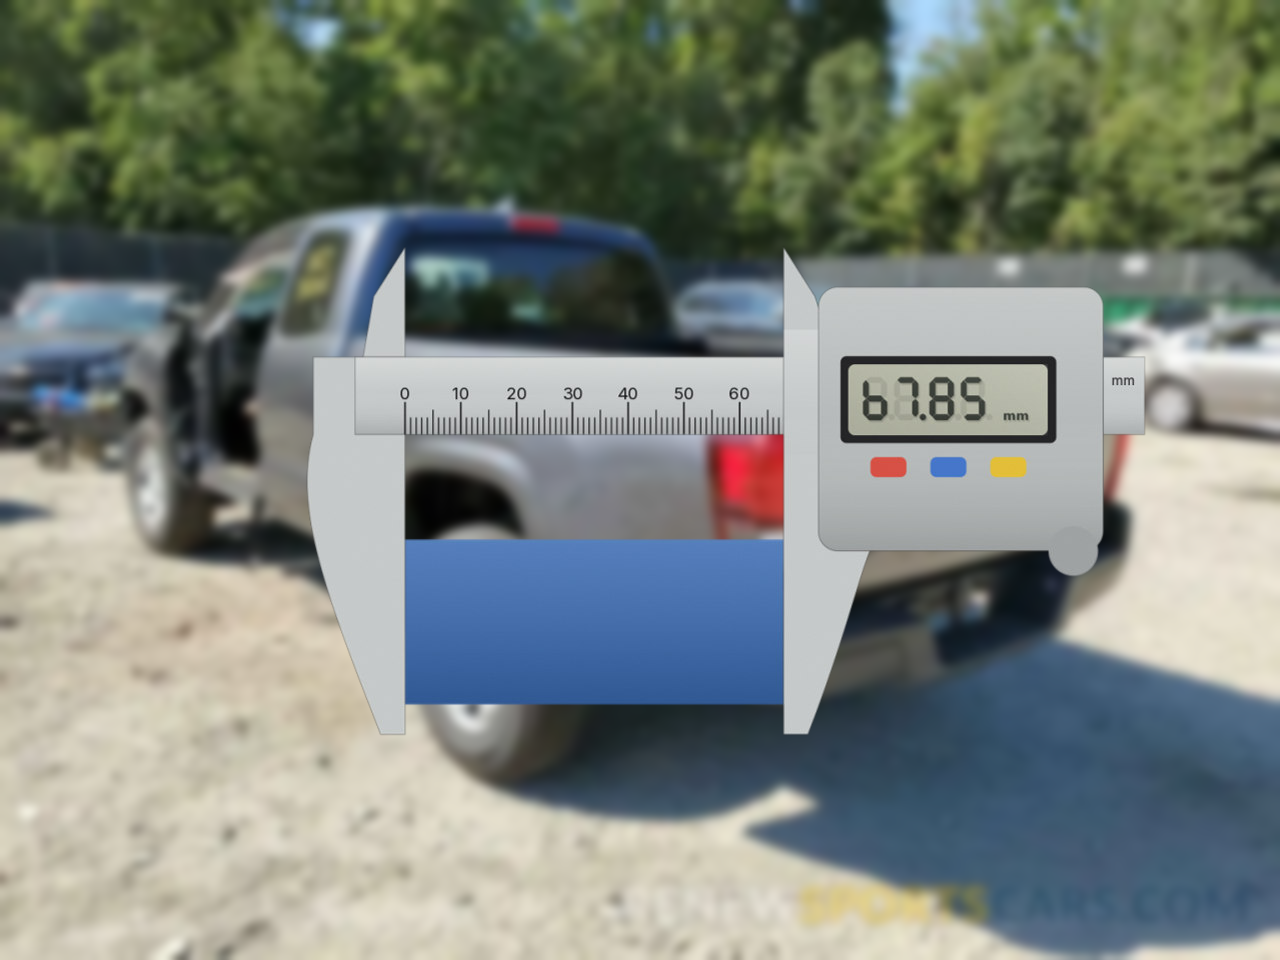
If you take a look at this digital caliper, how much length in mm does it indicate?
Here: 67.85 mm
